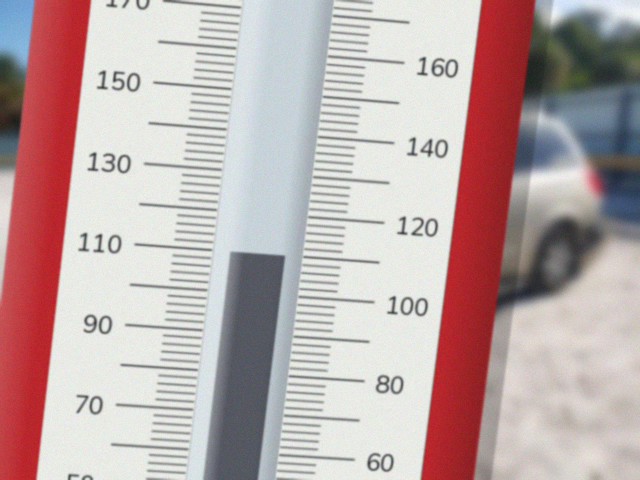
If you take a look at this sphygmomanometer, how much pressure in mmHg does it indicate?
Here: 110 mmHg
